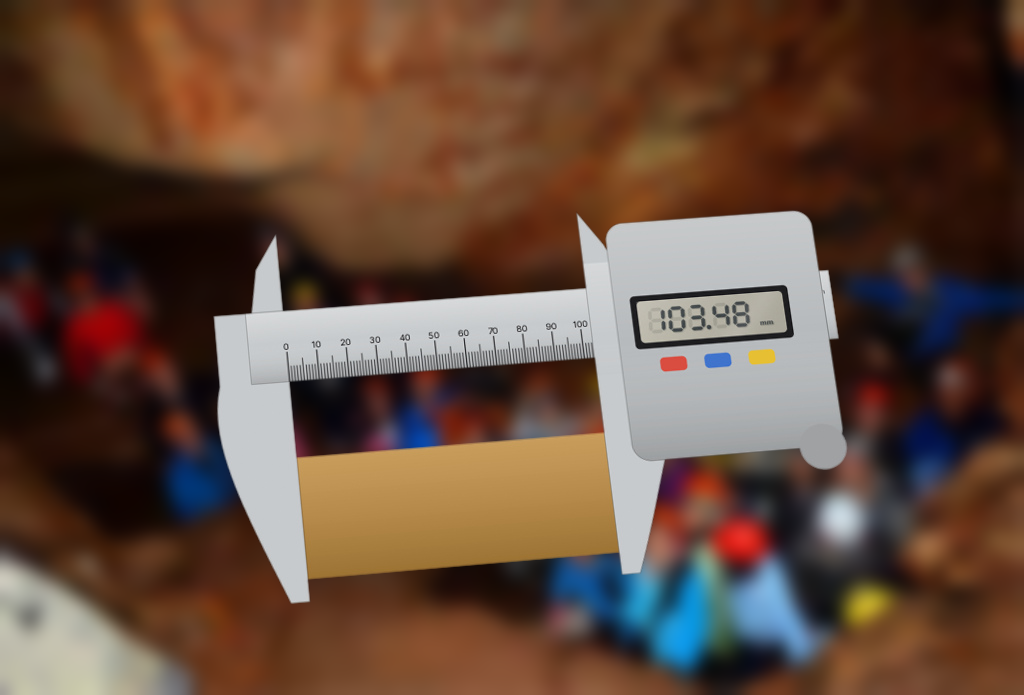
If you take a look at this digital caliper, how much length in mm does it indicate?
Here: 103.48 mm
